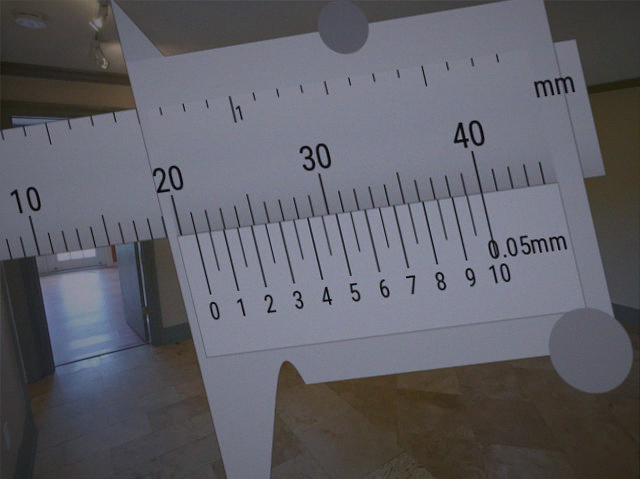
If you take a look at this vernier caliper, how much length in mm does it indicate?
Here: 21.0 mm
